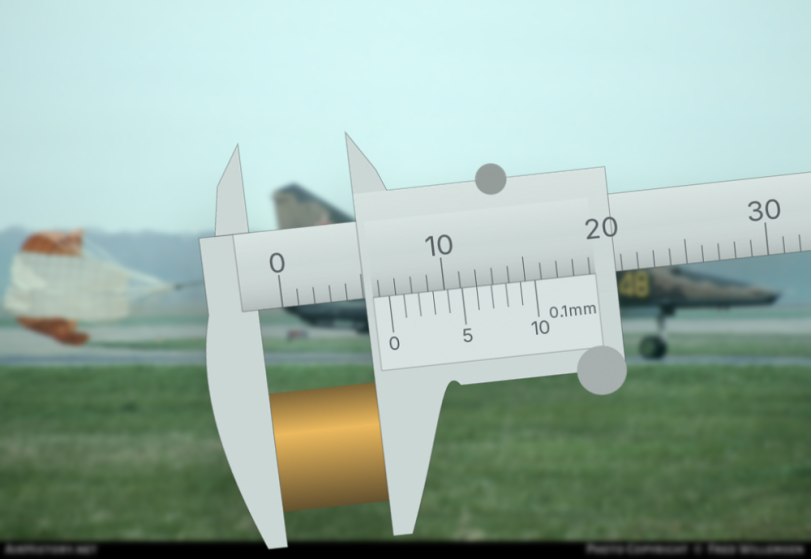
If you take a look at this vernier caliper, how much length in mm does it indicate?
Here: 6.6 mm
